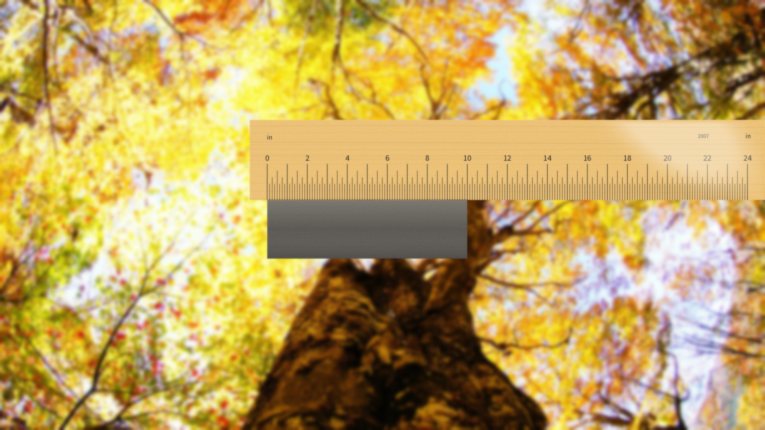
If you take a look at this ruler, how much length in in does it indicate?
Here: 10 in
